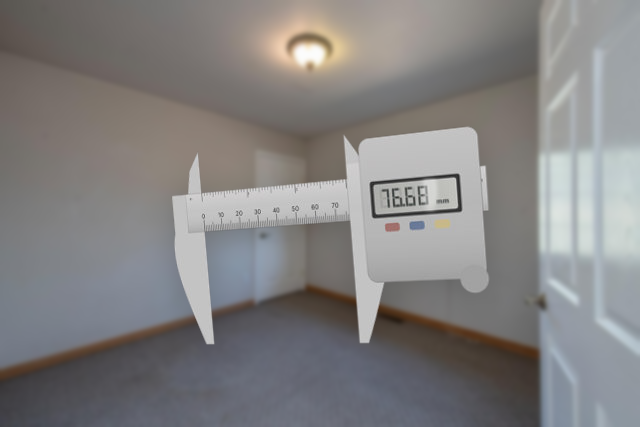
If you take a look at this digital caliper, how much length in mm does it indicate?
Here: 76.68 mm
